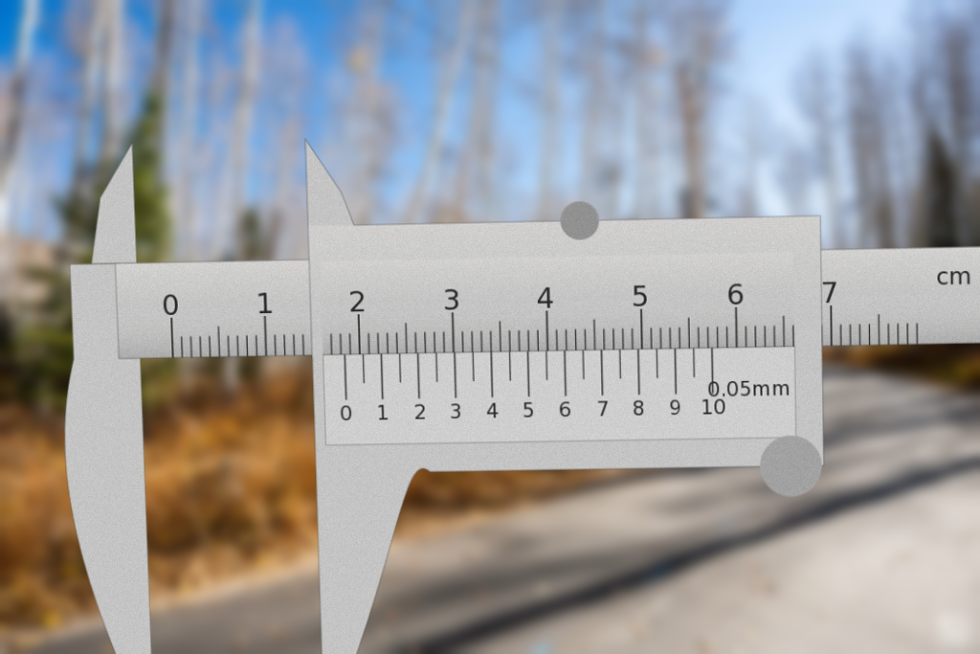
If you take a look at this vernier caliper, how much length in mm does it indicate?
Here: 18.4 mm
